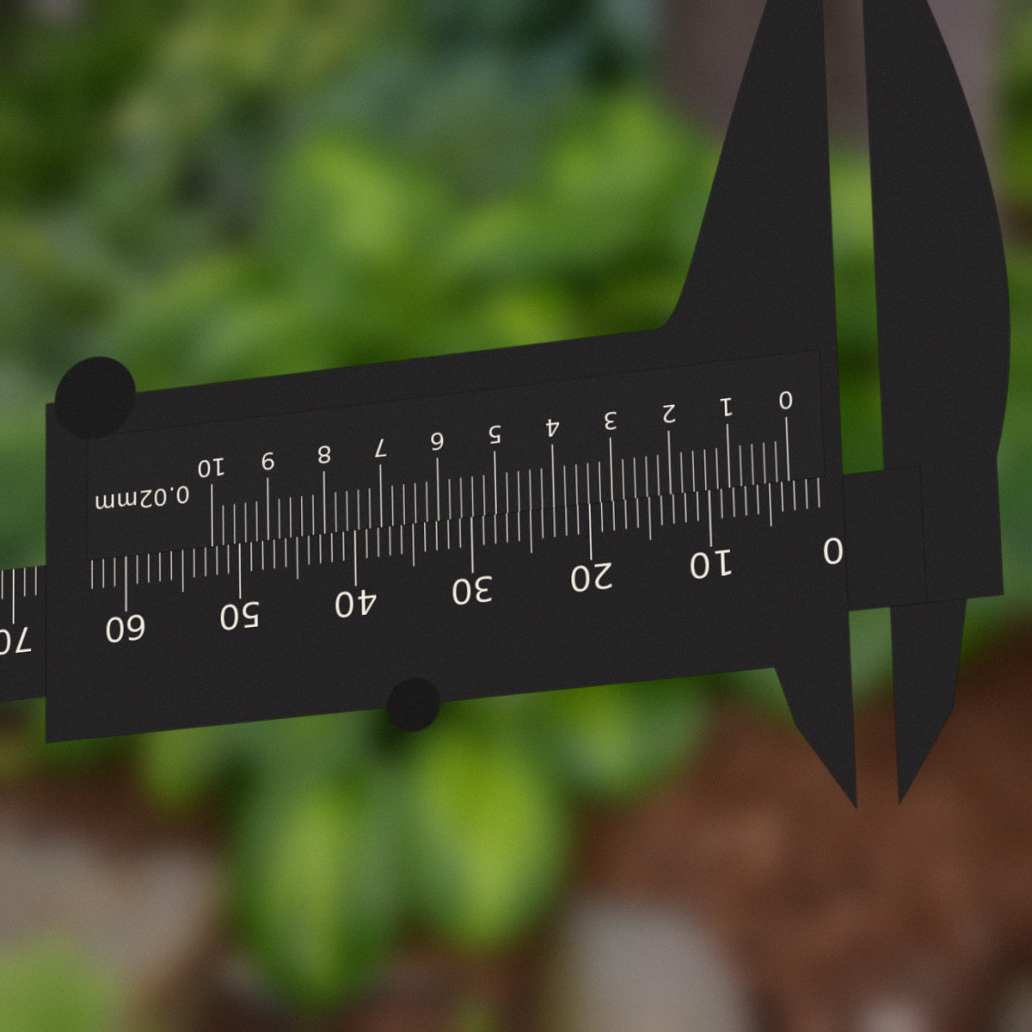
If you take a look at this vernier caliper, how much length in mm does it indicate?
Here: 3.4 mm
